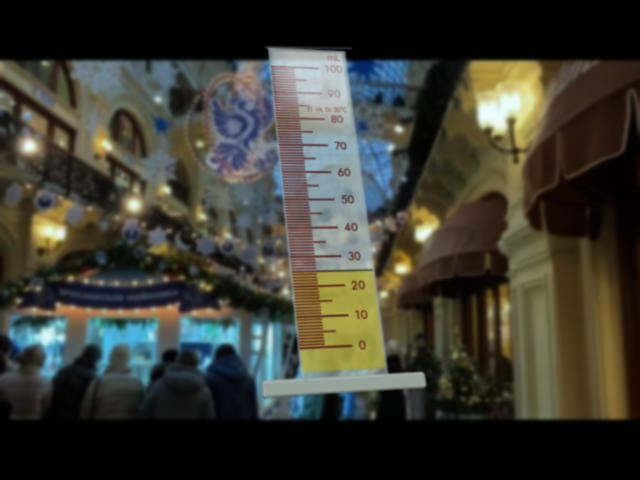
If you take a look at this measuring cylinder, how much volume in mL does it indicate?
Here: 25 mL
